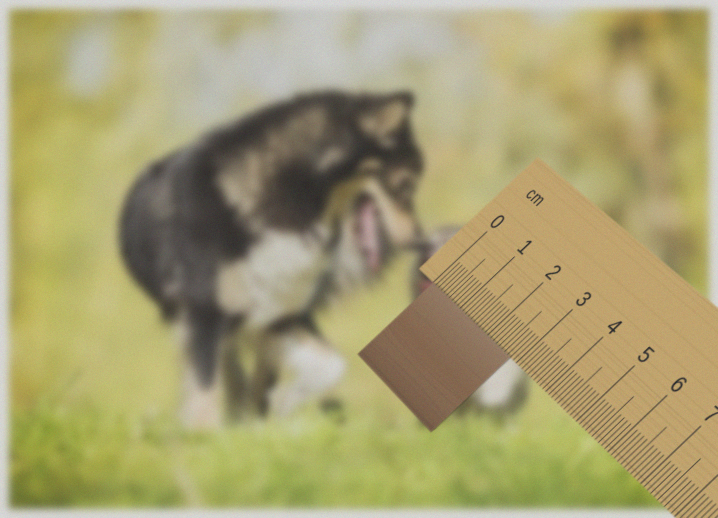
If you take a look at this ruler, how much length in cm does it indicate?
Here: 2.8 cm
